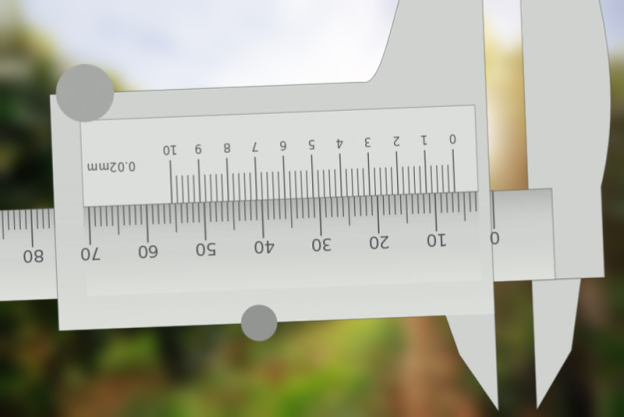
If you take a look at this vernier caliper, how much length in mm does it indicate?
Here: 6.6 mm
